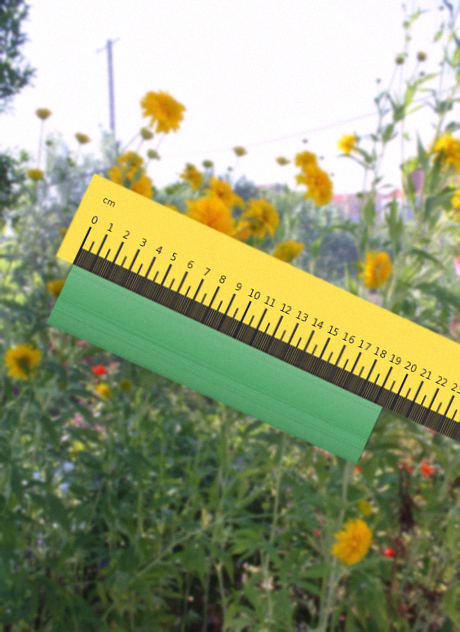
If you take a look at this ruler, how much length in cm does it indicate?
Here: 19.5 cm
